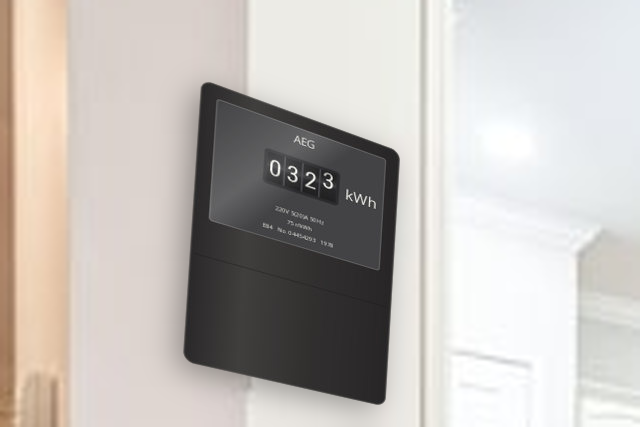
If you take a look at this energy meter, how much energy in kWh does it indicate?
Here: 323 kWh
